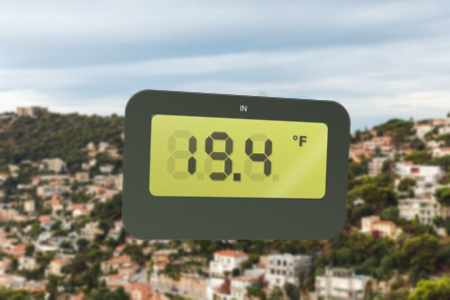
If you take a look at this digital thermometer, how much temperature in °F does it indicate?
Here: 19.4 °F
